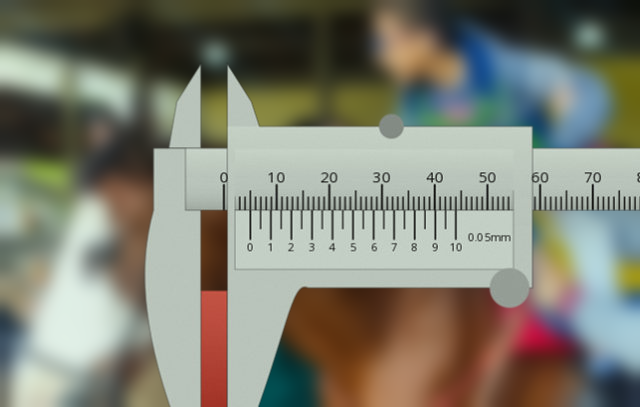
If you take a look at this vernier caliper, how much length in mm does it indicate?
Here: 5.0 mm
